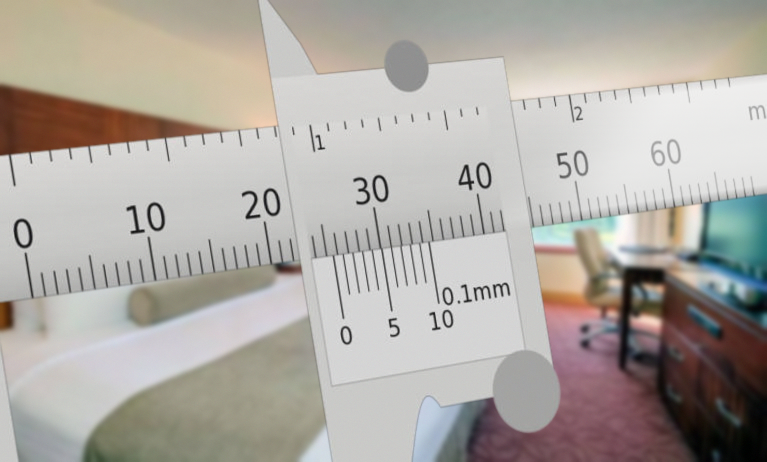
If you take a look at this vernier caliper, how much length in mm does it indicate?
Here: 25.6 mm
